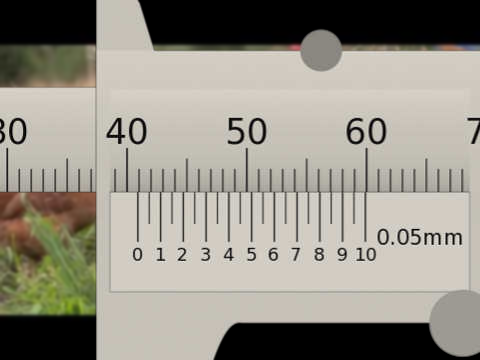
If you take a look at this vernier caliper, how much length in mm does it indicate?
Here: 40.9 mm
